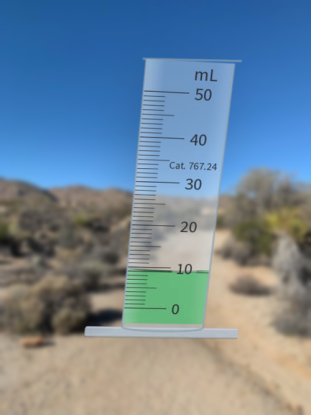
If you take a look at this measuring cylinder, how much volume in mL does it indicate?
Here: 9 mL
